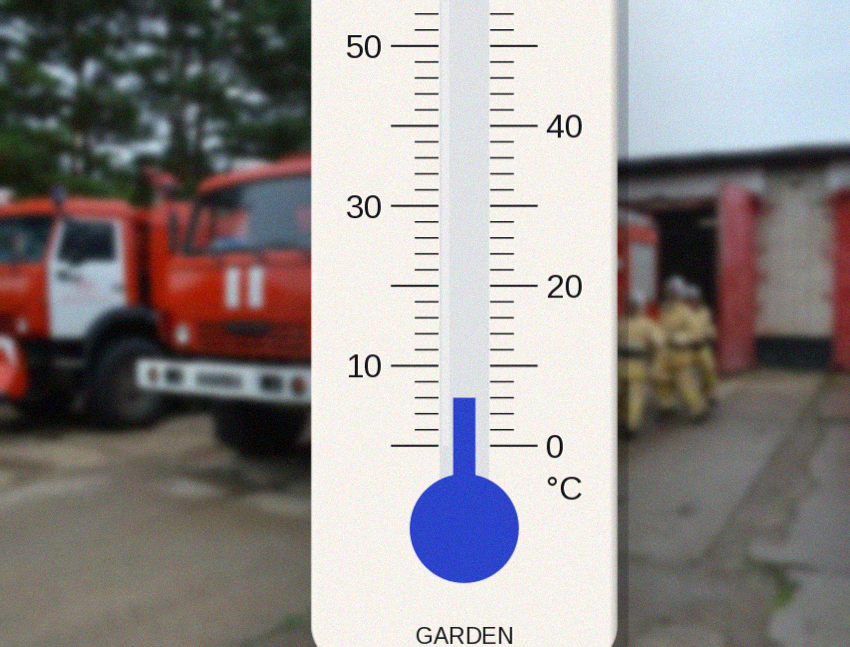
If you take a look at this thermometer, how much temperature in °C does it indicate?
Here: 6 °C
